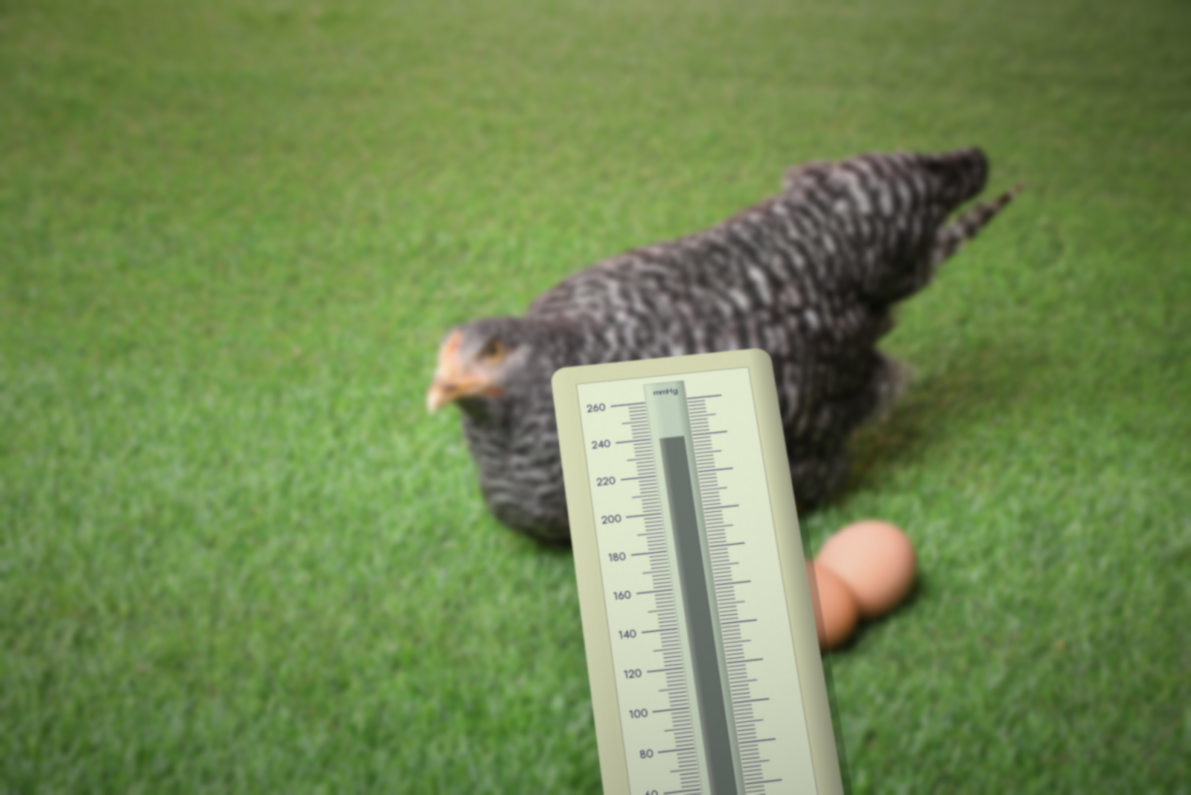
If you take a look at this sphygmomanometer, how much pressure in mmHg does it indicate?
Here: 240 mmHg
